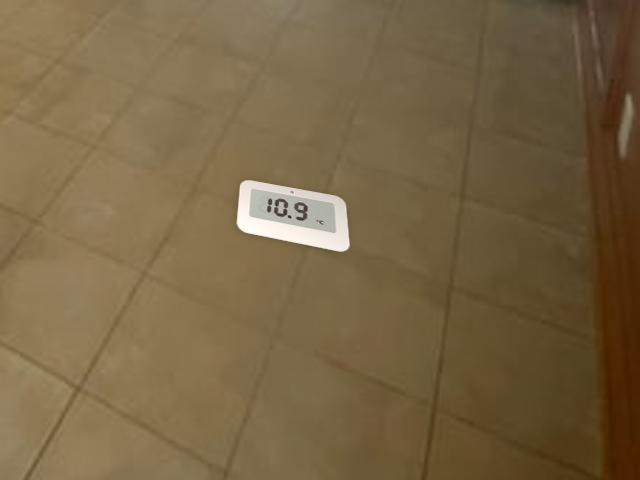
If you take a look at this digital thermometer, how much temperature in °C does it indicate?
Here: 10.9 °C
